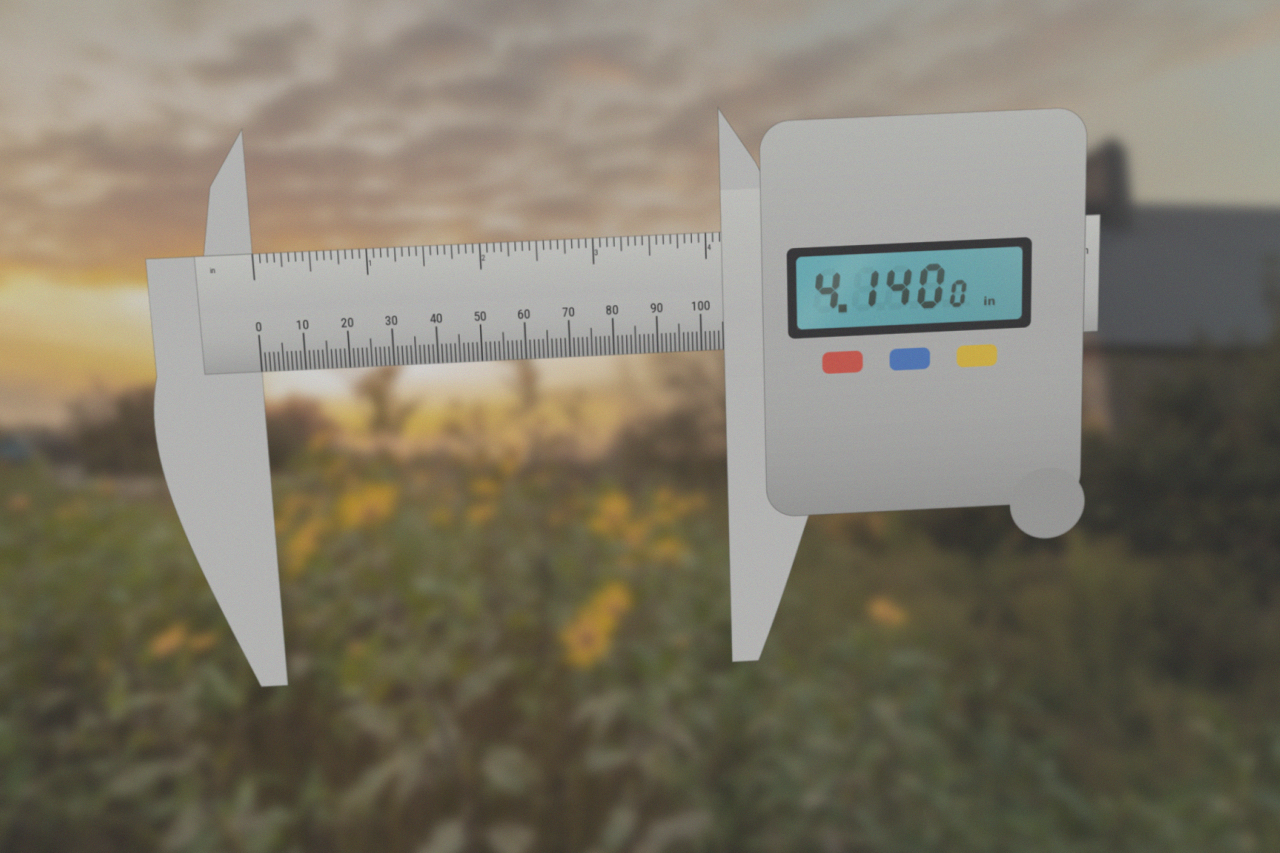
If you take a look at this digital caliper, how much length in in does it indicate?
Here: 4.1400 in
